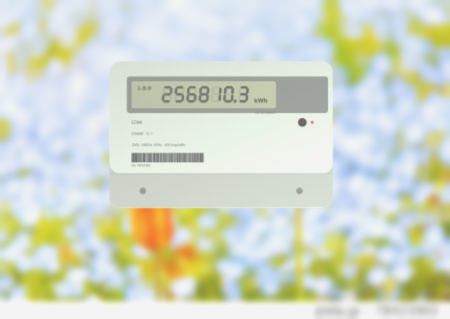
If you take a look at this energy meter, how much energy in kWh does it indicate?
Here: 256810.3 kWh
